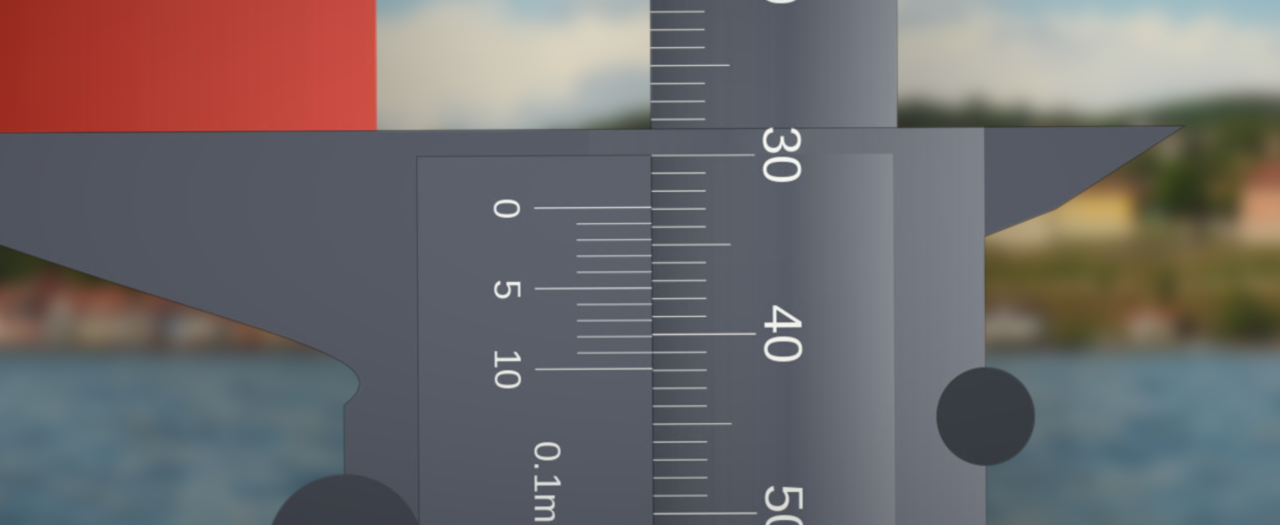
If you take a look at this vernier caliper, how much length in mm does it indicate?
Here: 32.9 mm
